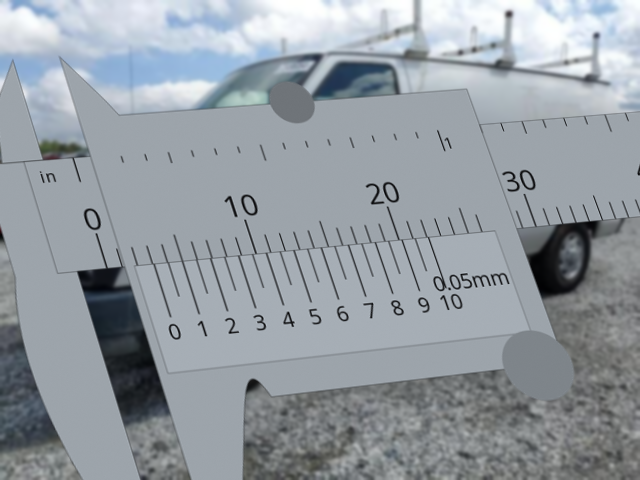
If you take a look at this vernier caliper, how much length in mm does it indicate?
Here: 3.1 mm
